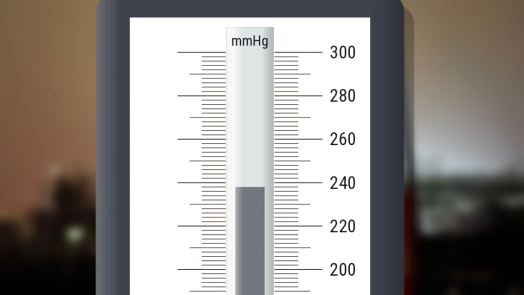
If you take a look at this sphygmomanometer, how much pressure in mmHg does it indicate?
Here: 238 mmHg
